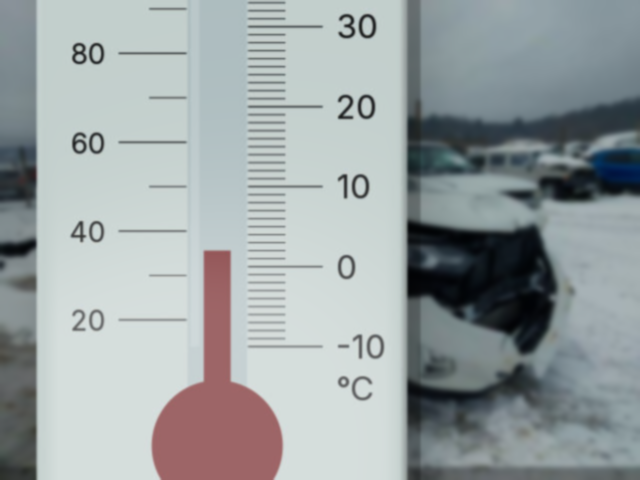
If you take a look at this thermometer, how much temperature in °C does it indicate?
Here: 2 °C
